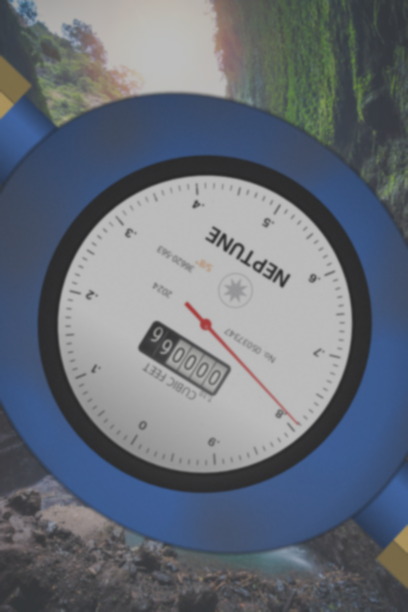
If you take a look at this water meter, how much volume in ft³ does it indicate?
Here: 65.79 ft³
